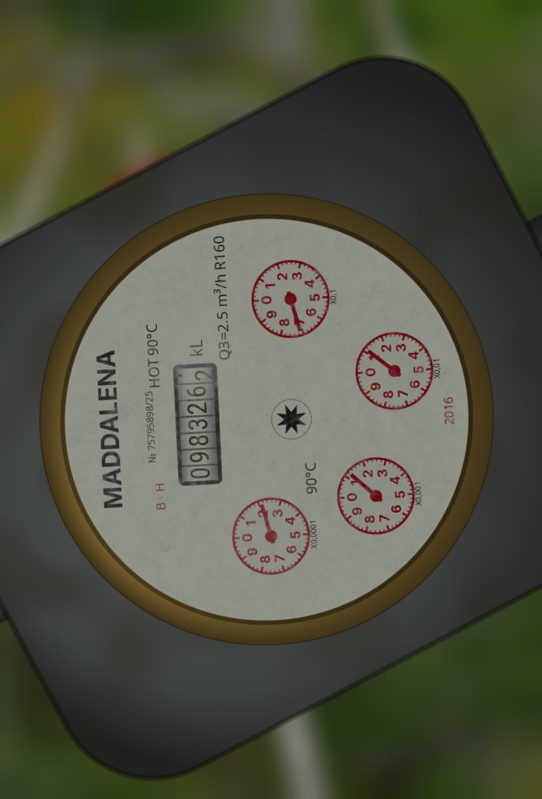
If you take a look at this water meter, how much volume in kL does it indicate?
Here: 983261.7112 kL
